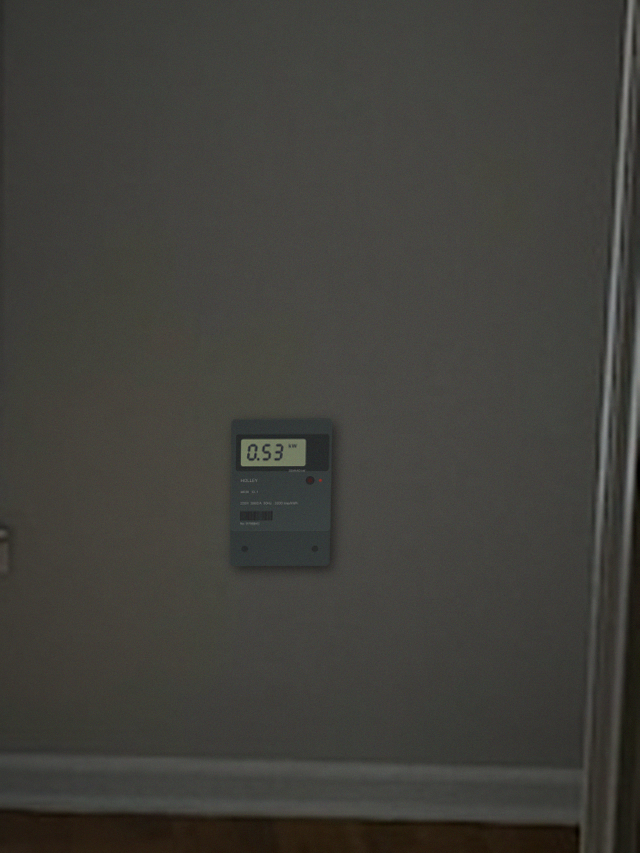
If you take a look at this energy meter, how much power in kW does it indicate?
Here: 0.53 kW
